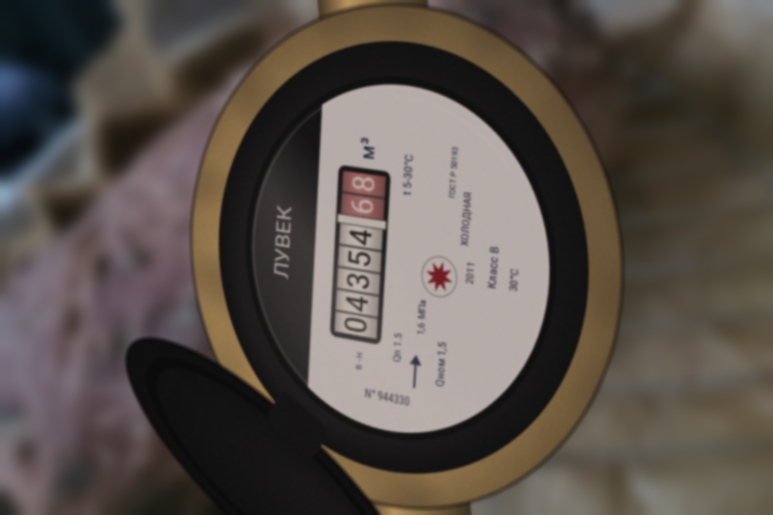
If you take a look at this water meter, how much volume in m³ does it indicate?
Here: 4354.68 m³
